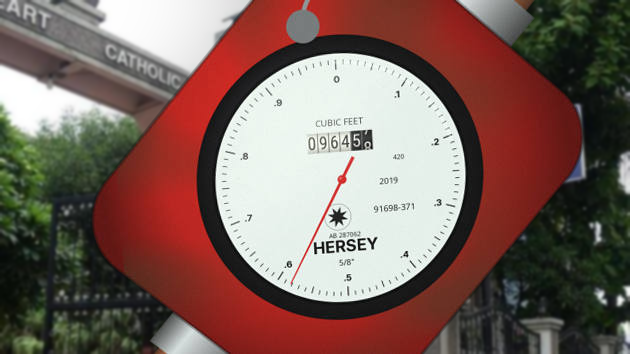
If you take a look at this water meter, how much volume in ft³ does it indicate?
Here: 96457.58 ft³
